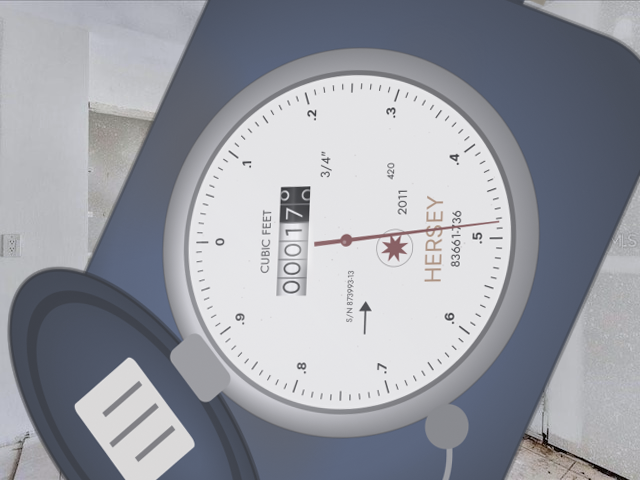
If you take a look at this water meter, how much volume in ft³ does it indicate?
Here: 178.48 ft³
